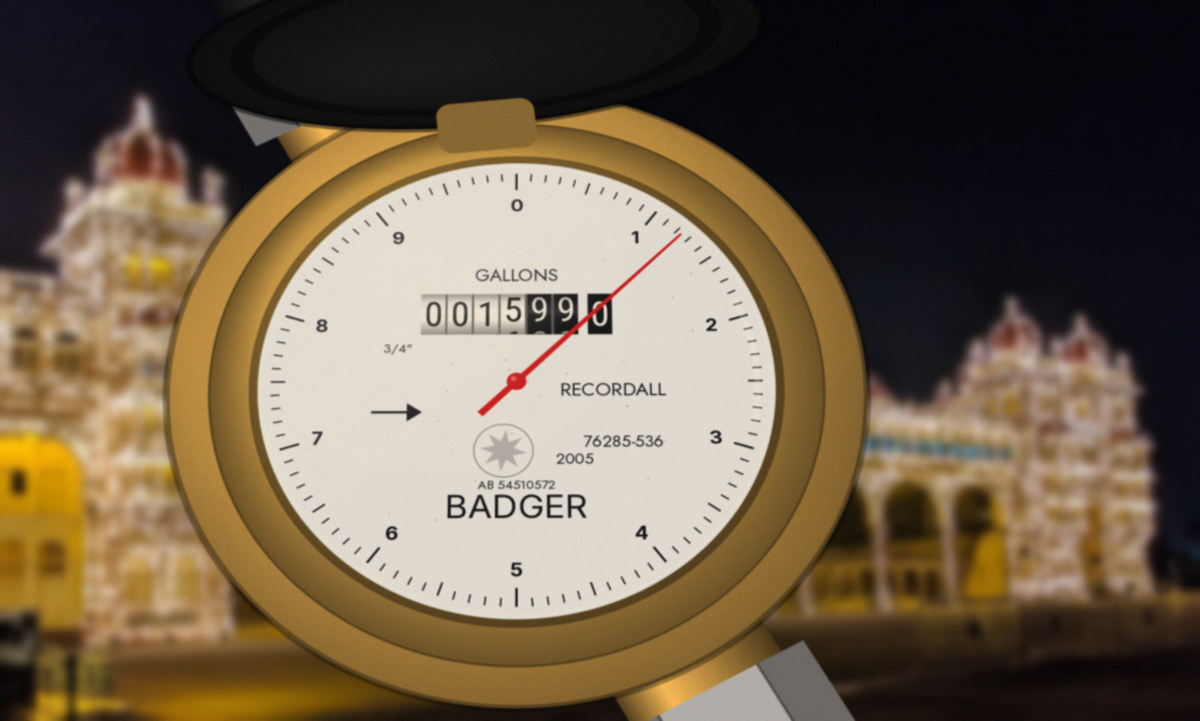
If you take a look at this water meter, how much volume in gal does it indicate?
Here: 15991.2 gal
